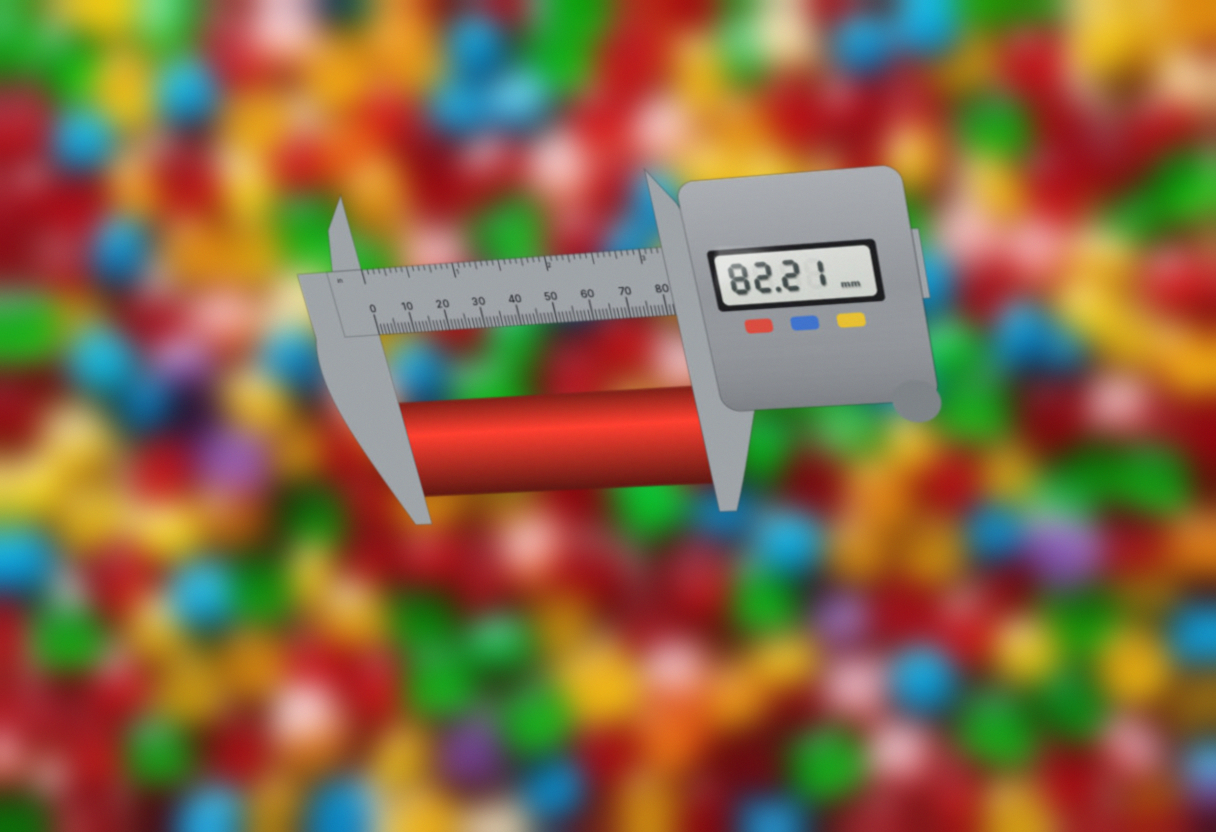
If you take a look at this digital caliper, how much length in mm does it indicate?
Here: 82.21 mm
